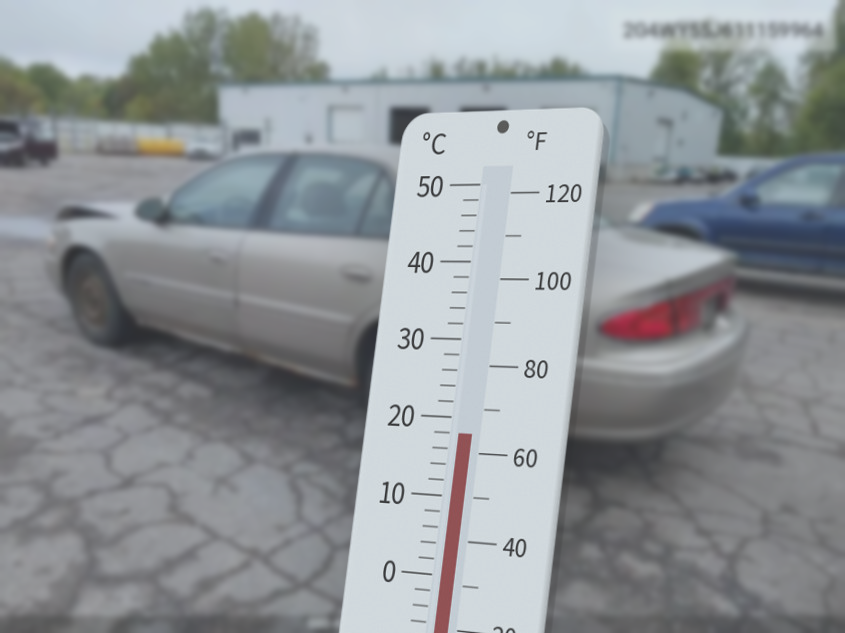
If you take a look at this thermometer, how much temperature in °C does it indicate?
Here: 18 °C
